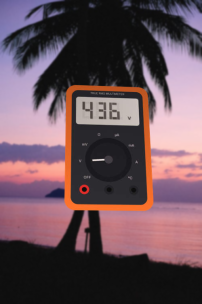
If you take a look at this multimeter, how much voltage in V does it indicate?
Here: 436 V
